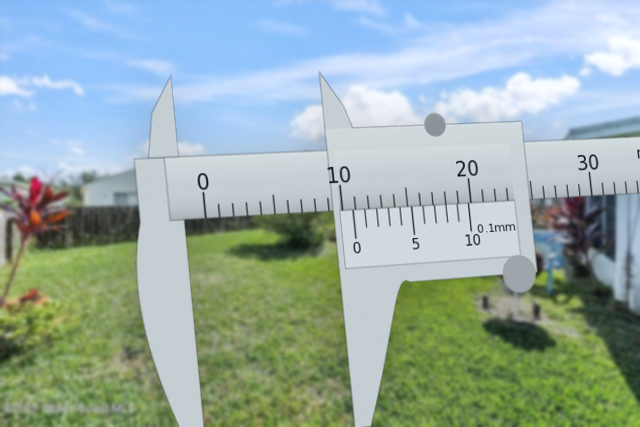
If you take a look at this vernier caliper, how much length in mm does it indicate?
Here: 10.8 mm
